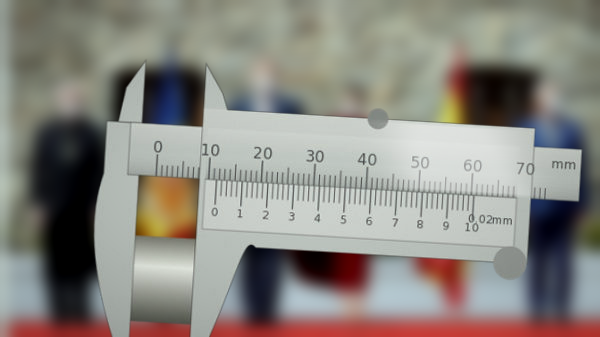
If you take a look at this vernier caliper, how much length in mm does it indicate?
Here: 11.5 mm
